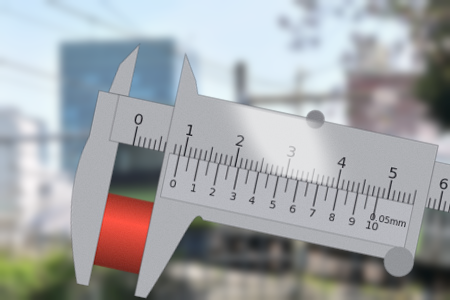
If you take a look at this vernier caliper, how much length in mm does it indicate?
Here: 9.0 mm
